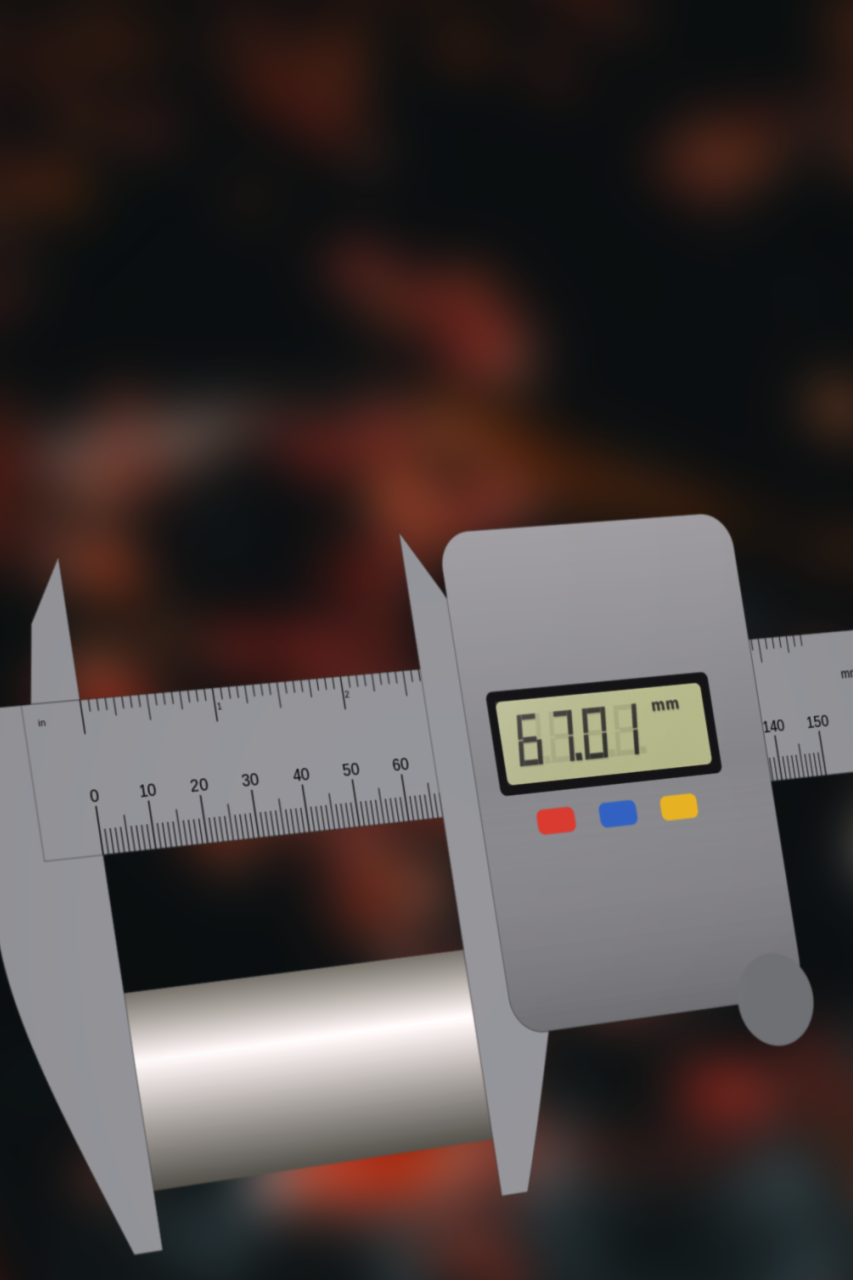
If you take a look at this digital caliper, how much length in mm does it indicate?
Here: 67.01 mm
